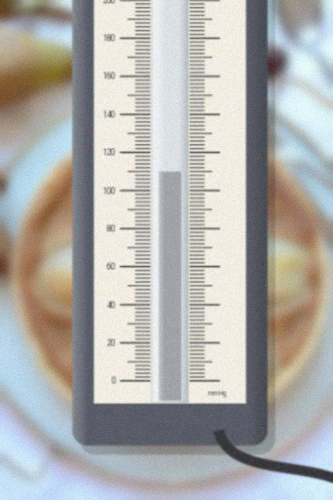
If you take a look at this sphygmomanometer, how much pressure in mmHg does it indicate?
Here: 110 mmHg
